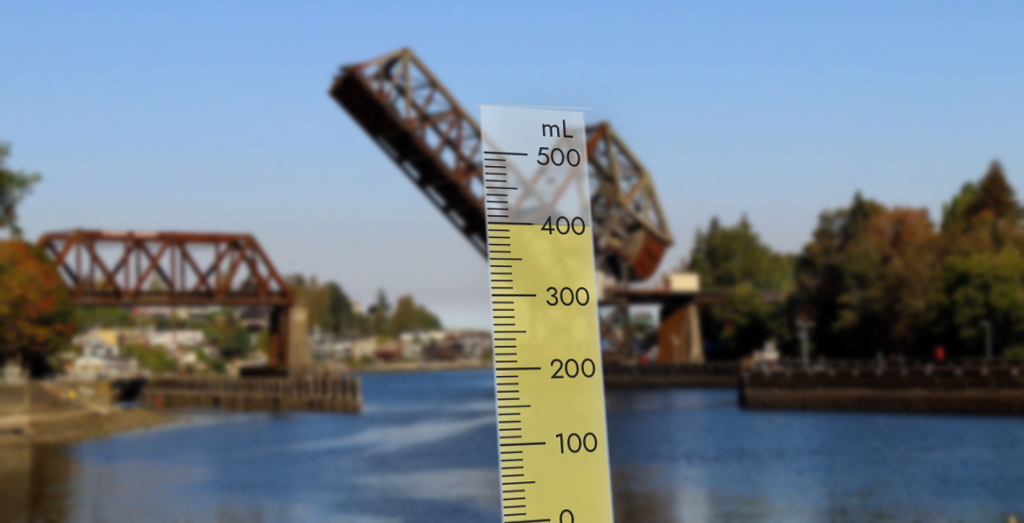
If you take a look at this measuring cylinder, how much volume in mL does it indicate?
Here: 400 mL
